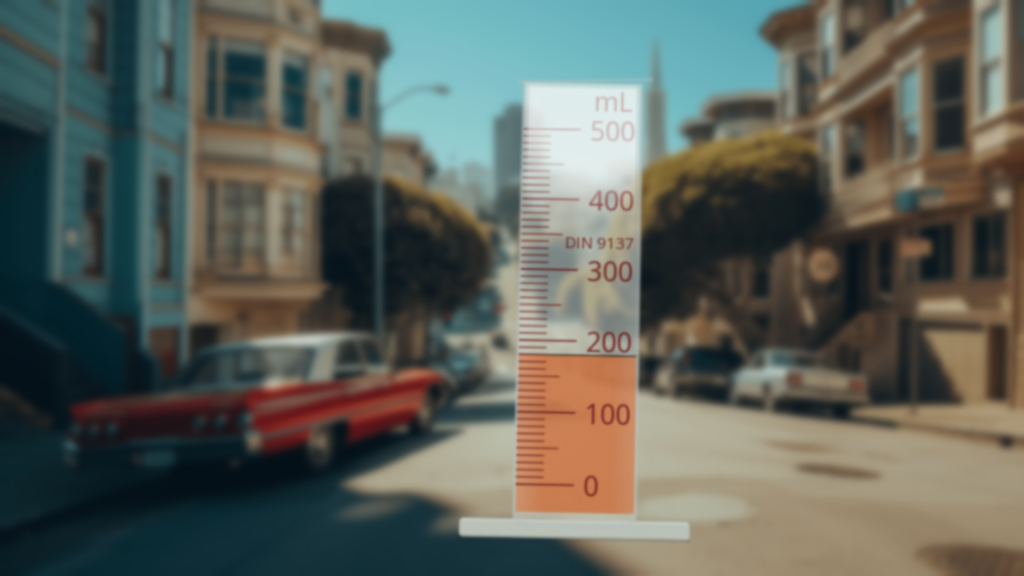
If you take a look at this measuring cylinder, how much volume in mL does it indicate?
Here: 180 mL
